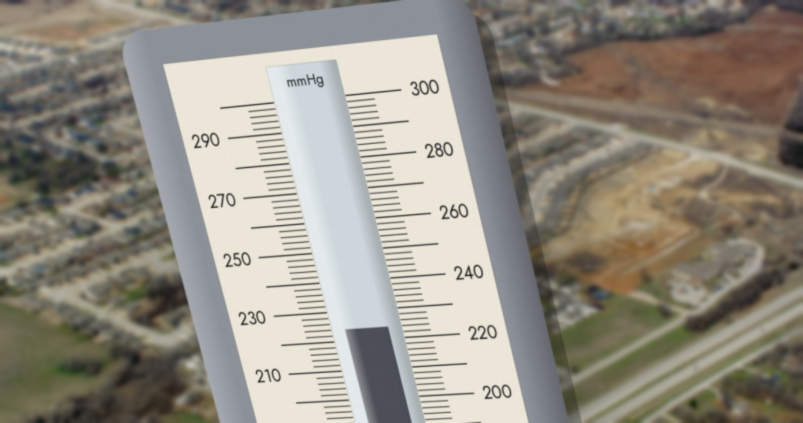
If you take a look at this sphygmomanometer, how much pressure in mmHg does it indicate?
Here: 224 mmHg
